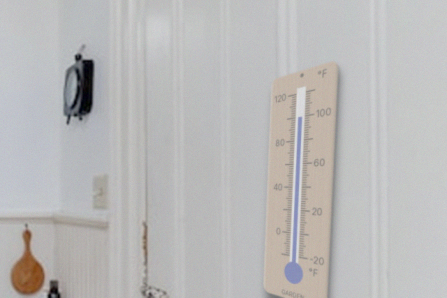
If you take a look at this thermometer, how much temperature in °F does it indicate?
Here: 100 °F
